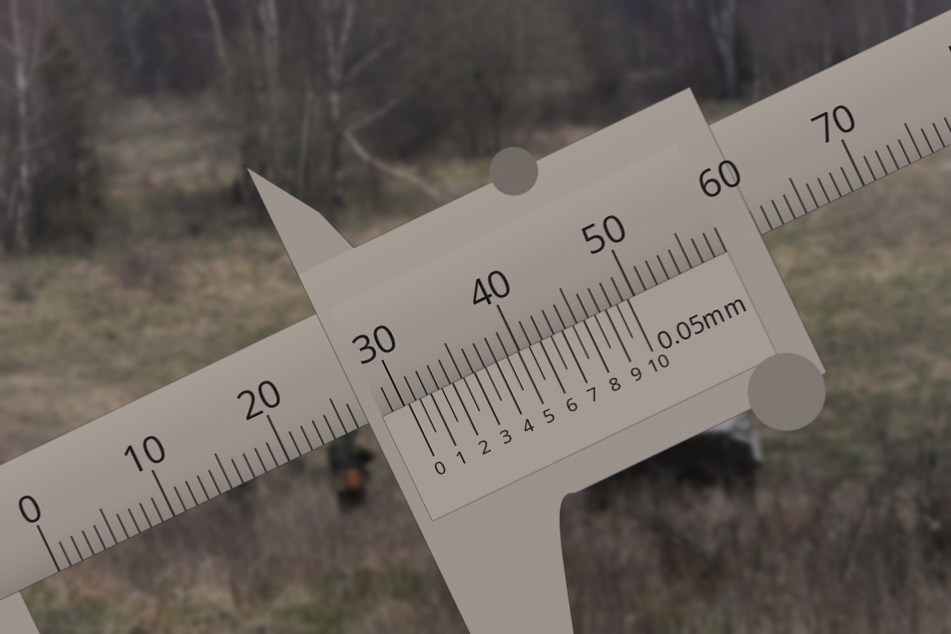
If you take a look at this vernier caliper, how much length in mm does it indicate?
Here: 30.4 mm
